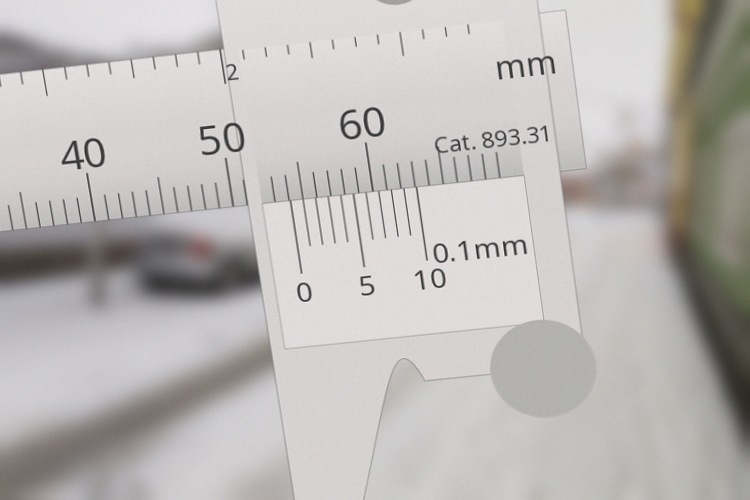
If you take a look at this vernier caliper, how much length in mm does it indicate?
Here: 54.1 mm
